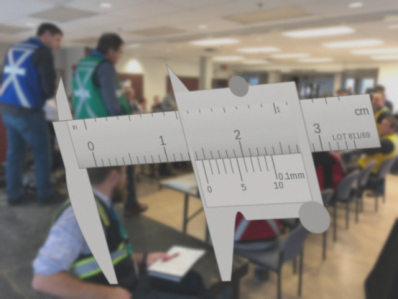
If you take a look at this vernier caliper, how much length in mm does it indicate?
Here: 14.6 mm
